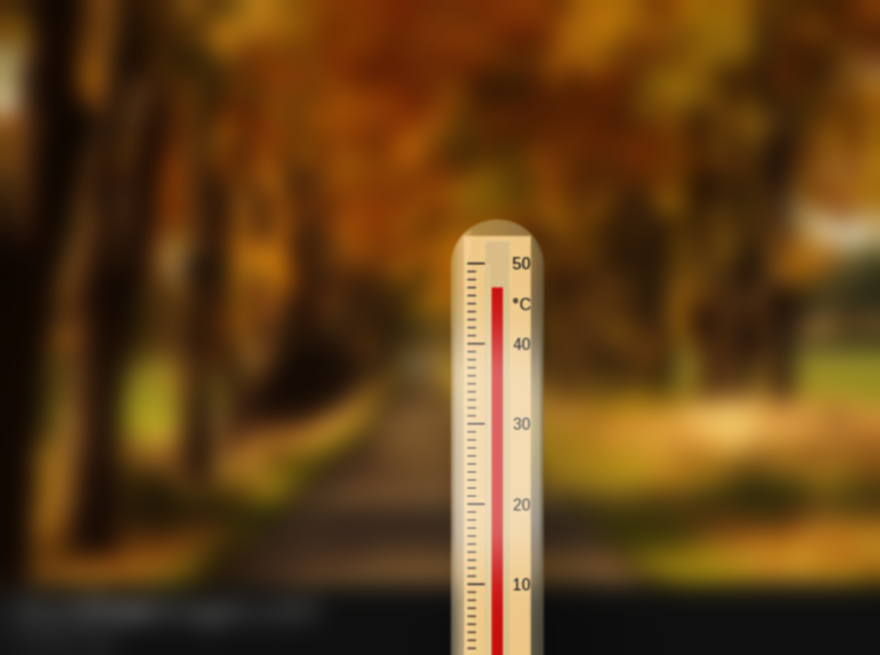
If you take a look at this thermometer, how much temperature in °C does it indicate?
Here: 47 °C
